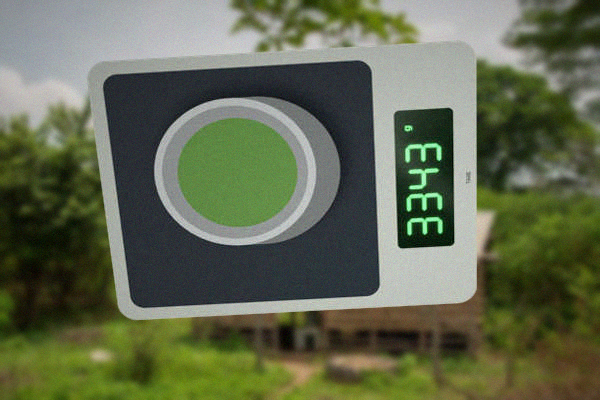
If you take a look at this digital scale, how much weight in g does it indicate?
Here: 3343 g
